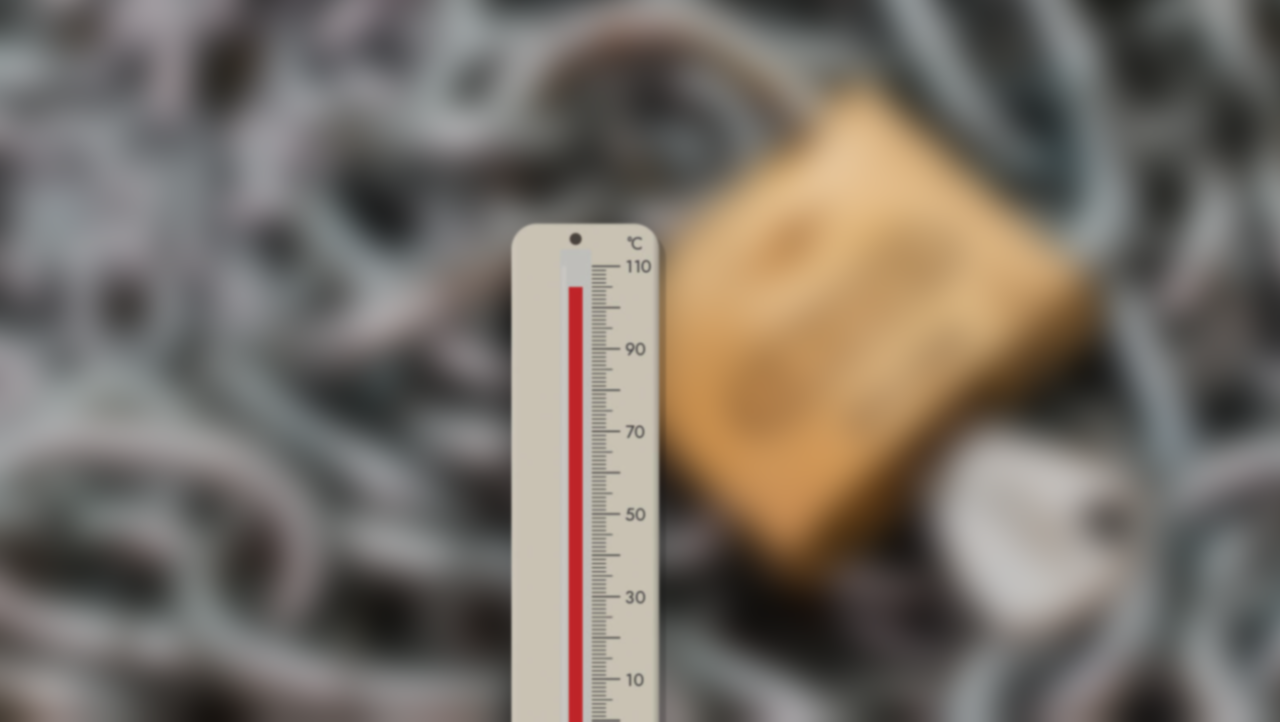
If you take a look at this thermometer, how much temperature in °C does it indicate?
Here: 105 °C
